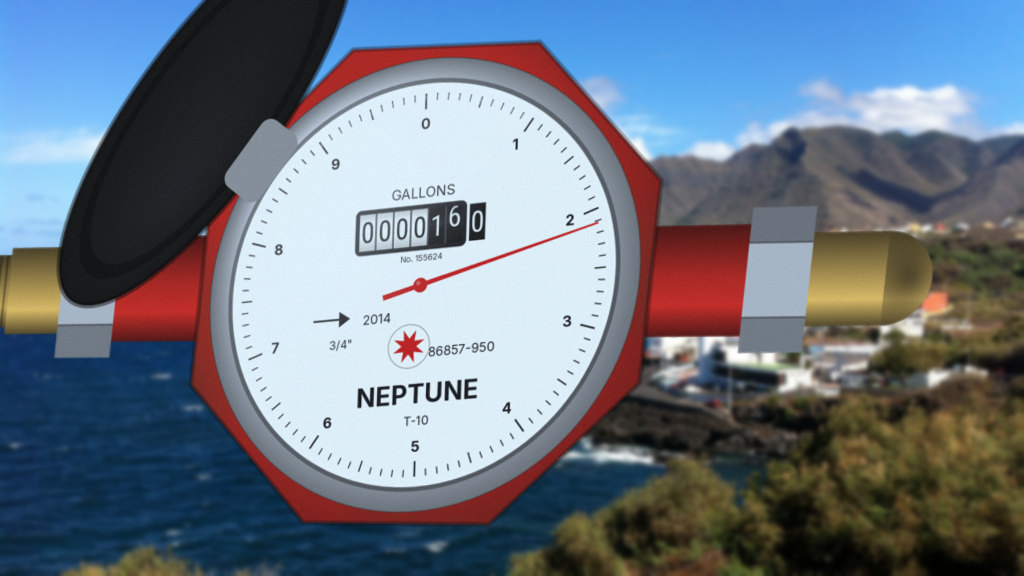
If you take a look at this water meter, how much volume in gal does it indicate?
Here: 162.1 gal
